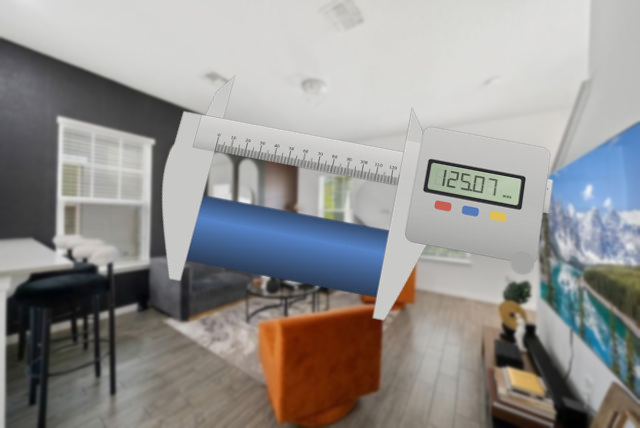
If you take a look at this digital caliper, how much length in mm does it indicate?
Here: 125.07 mm
